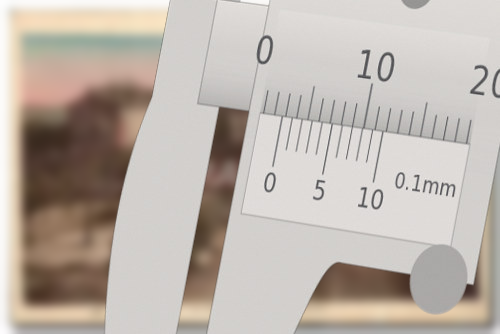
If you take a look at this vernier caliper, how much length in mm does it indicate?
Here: 2.7 mm
